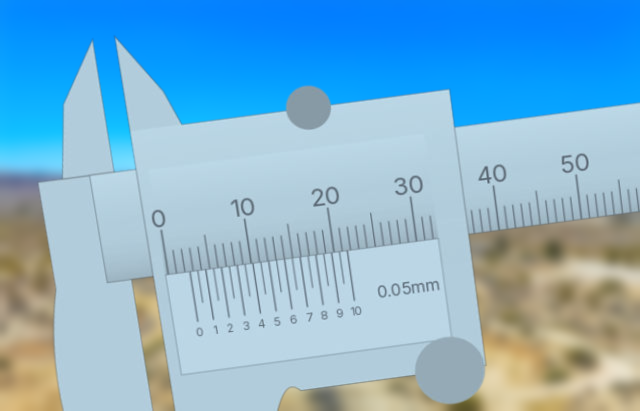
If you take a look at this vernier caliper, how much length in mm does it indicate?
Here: 2.6 mm
